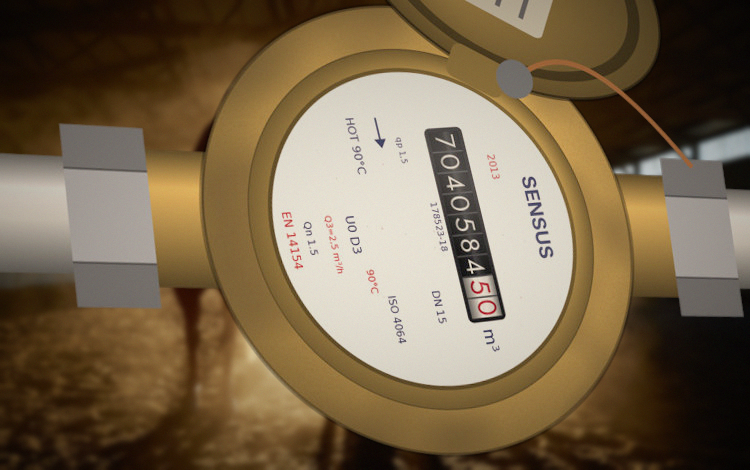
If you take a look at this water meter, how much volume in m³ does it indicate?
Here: 7040584.50 m³
